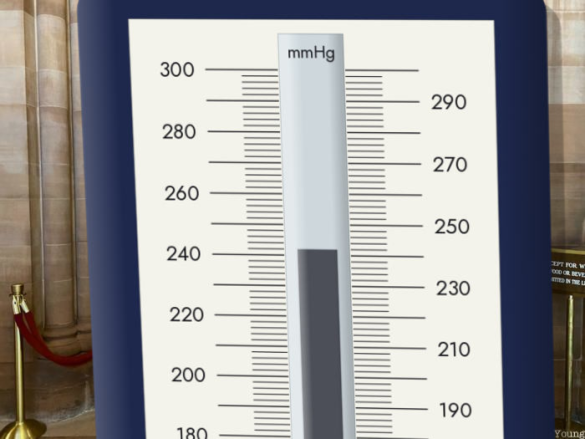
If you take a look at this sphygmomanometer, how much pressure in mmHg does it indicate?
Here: 242 mmHg
